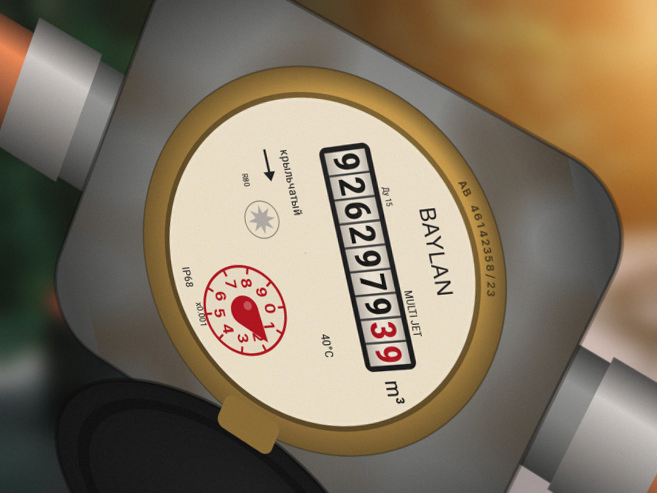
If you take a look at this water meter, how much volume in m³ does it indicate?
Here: 9262979.391 m³
